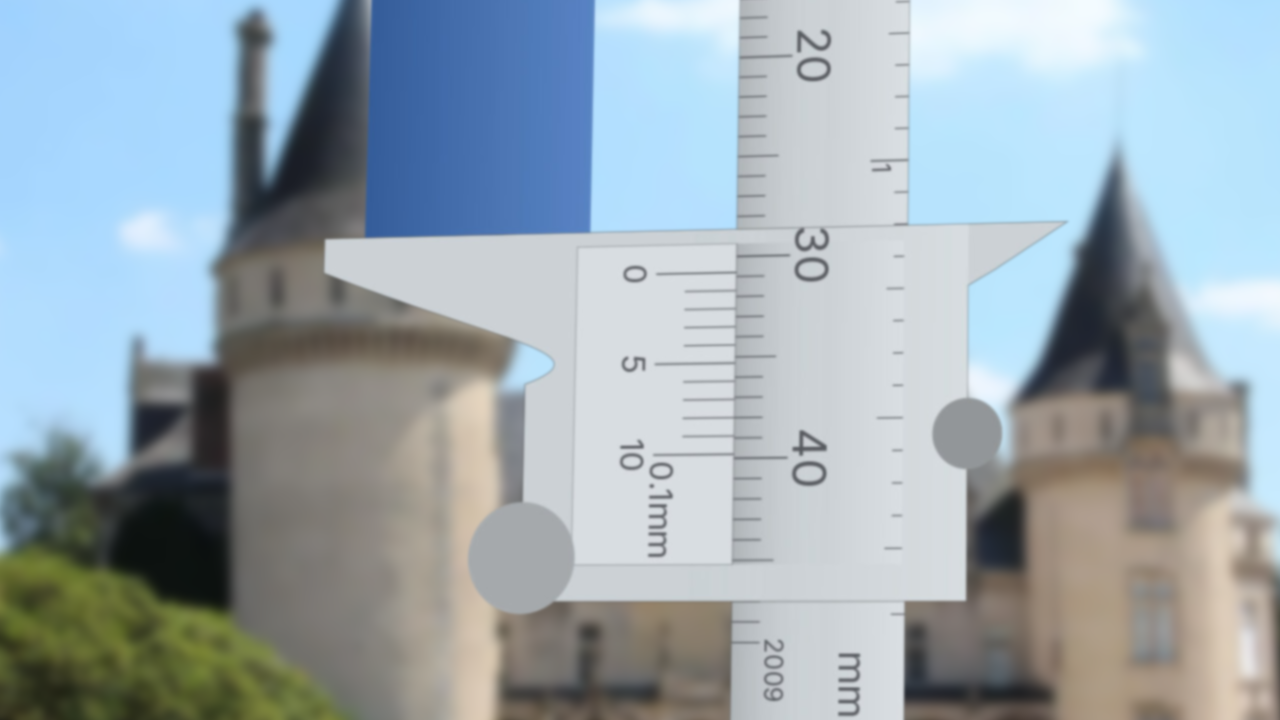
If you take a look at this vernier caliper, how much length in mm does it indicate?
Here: 30.8 mm
